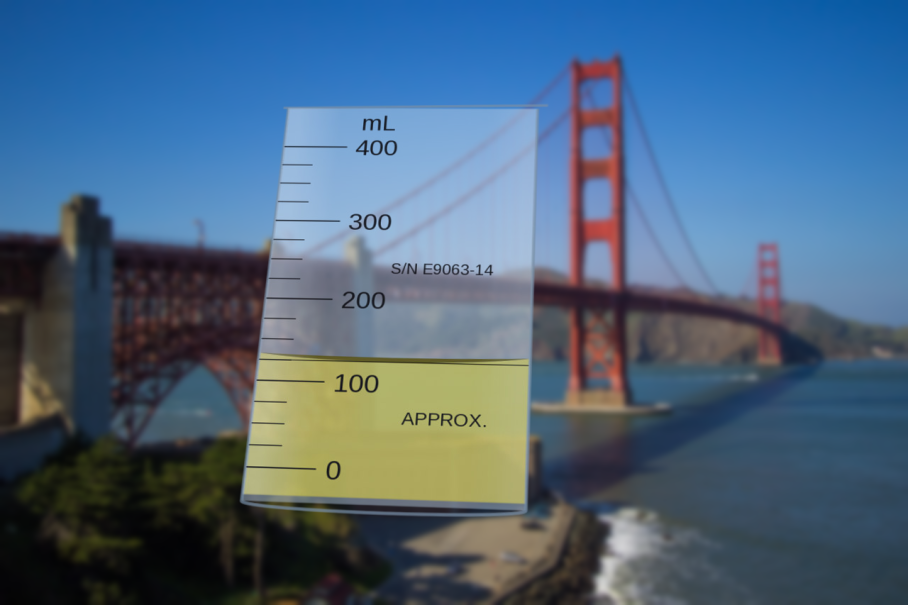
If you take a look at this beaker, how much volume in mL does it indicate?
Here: 125 mL
